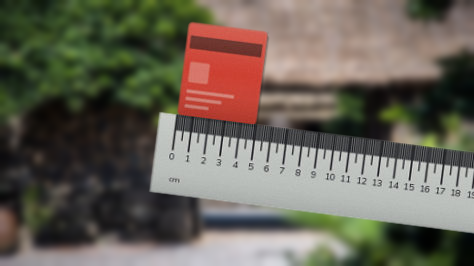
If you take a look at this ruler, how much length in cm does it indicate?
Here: 5 cm
